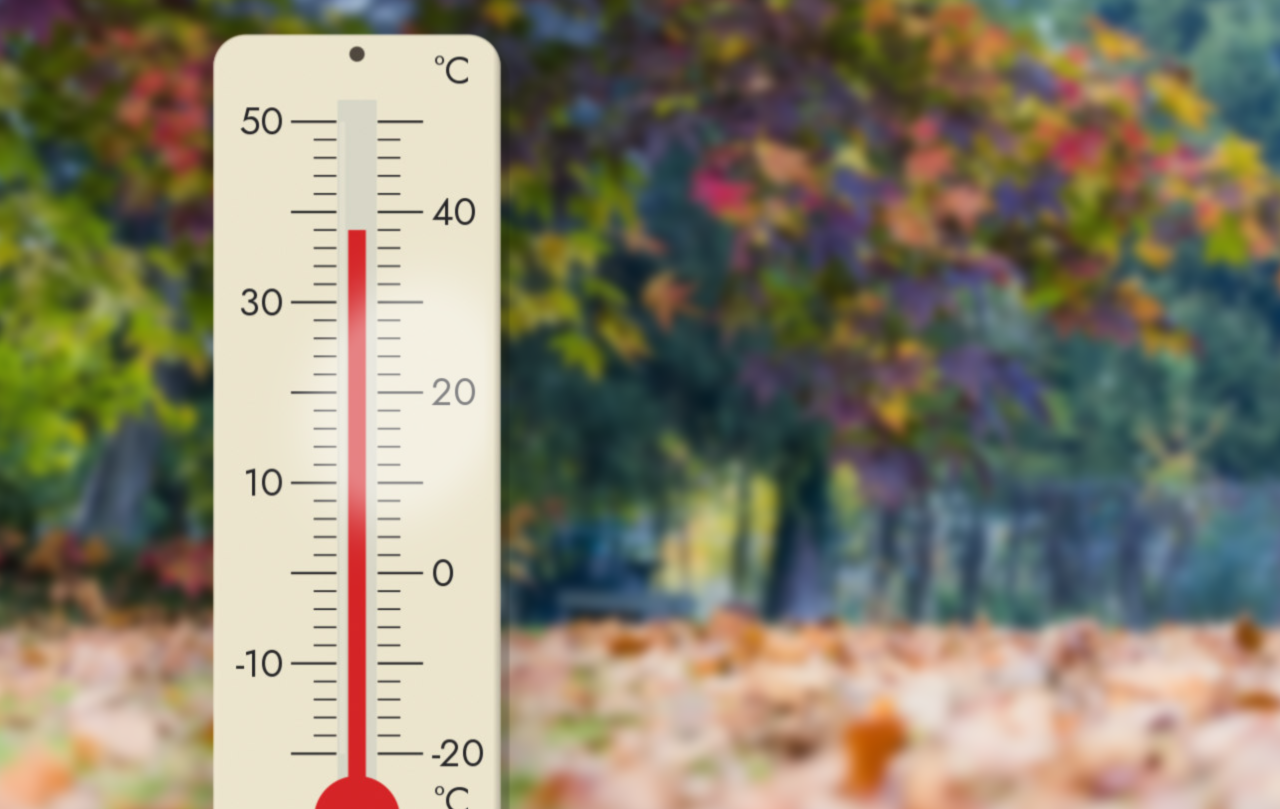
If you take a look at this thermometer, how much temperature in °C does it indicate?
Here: 38 °C
